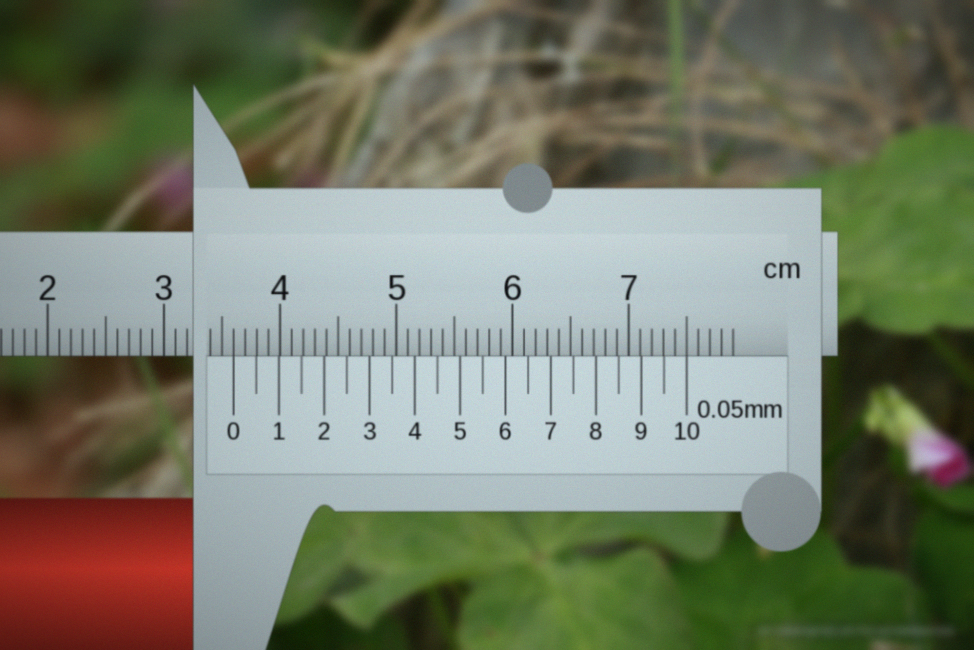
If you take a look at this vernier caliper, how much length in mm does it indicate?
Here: 36.0 mm
